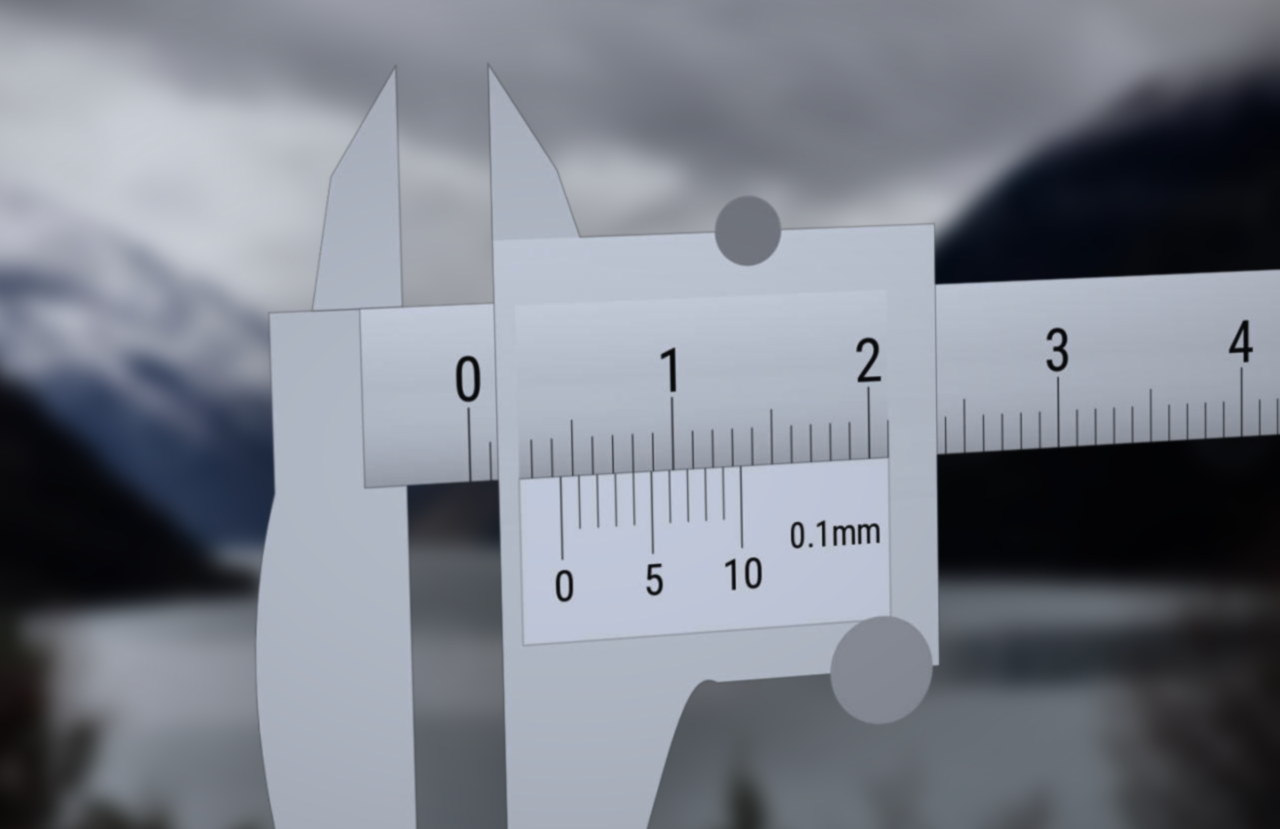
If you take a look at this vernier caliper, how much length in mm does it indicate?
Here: 4.4 mm
